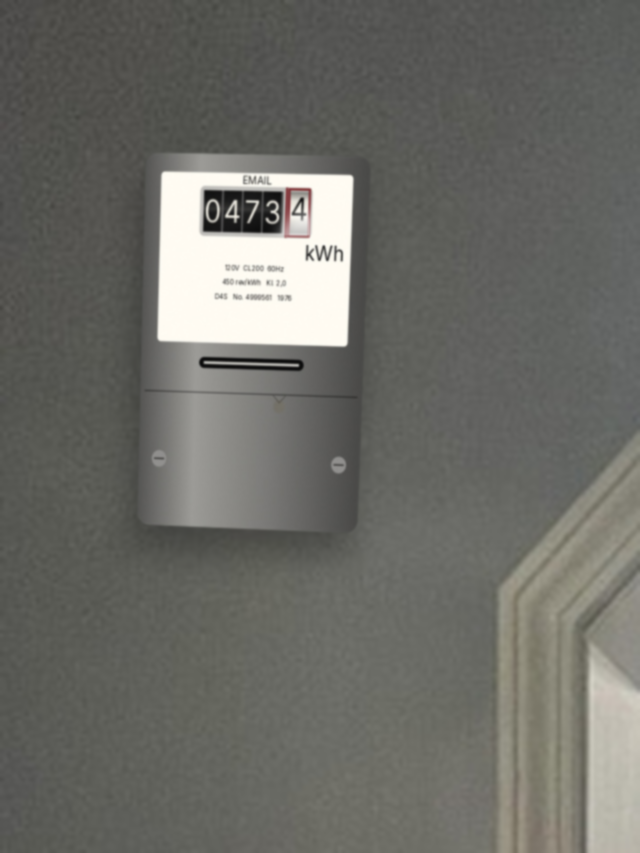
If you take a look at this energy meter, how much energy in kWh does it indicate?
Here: 473.4 kWh
